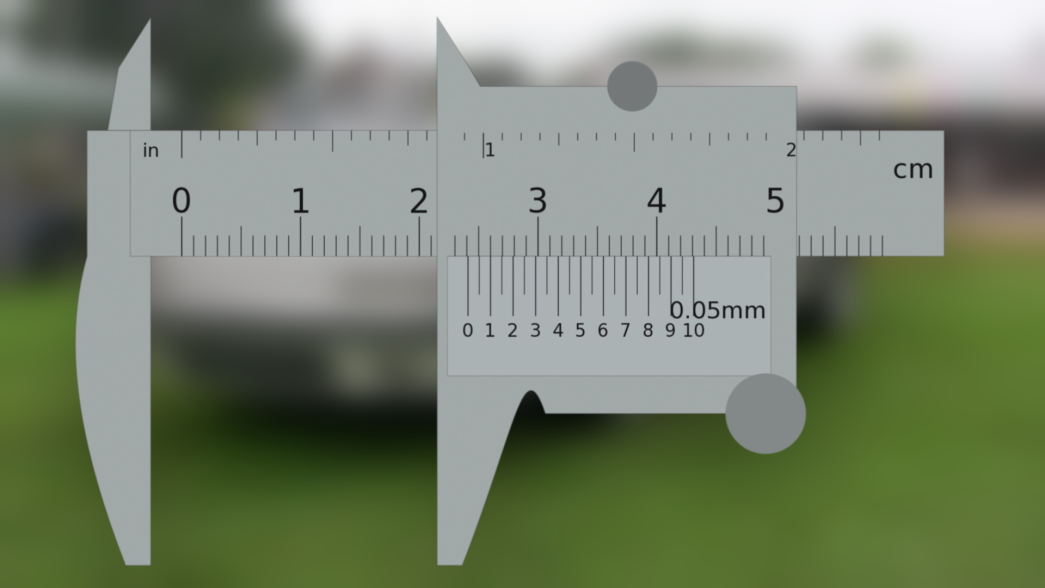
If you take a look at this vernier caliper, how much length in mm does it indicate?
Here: 24.1 mm
